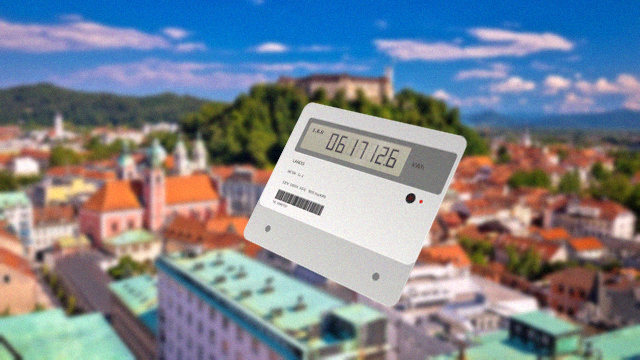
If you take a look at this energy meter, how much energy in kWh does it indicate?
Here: 61712.6 kWh
